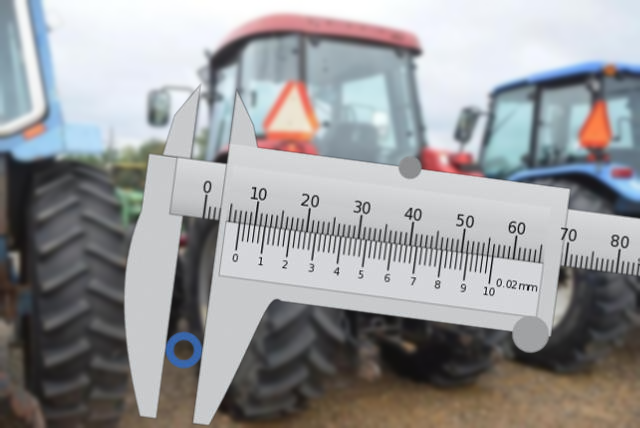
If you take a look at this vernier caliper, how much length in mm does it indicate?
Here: 7.0 mm
